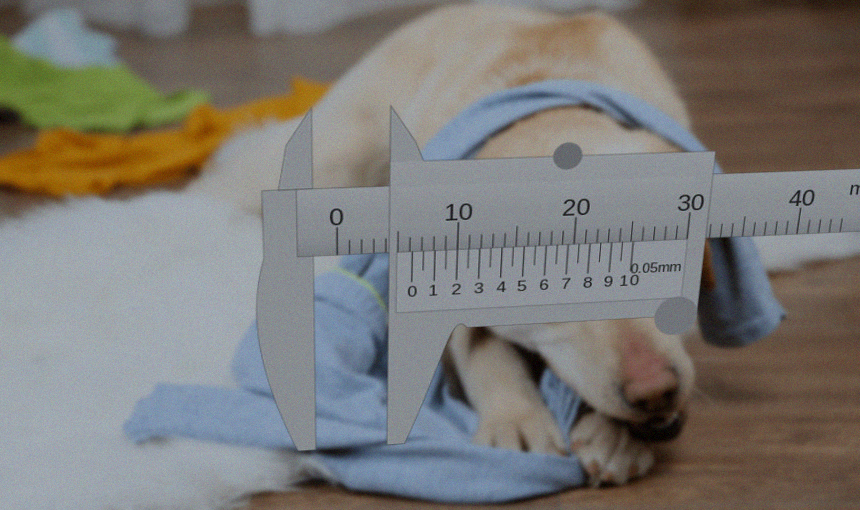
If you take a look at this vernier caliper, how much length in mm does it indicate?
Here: 6.2 mm
